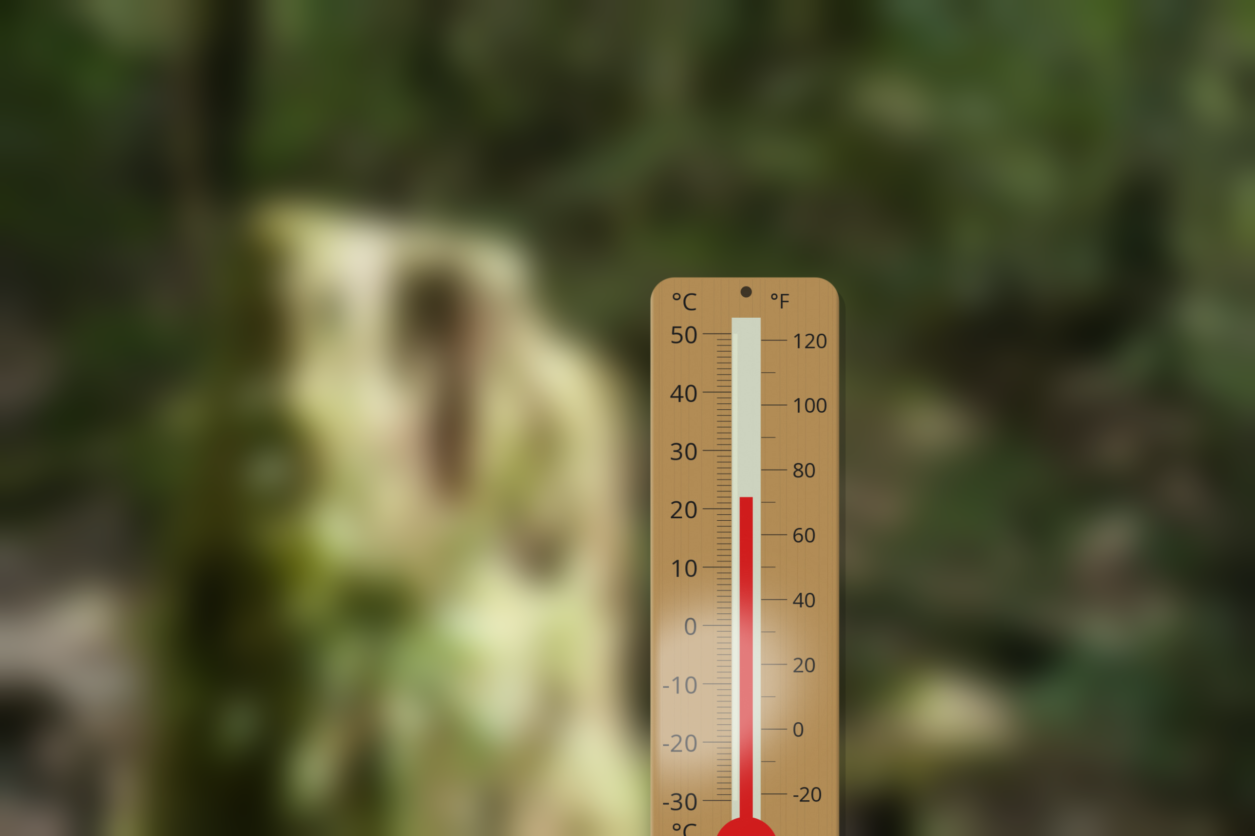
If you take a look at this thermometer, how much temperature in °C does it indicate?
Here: 22 °C
